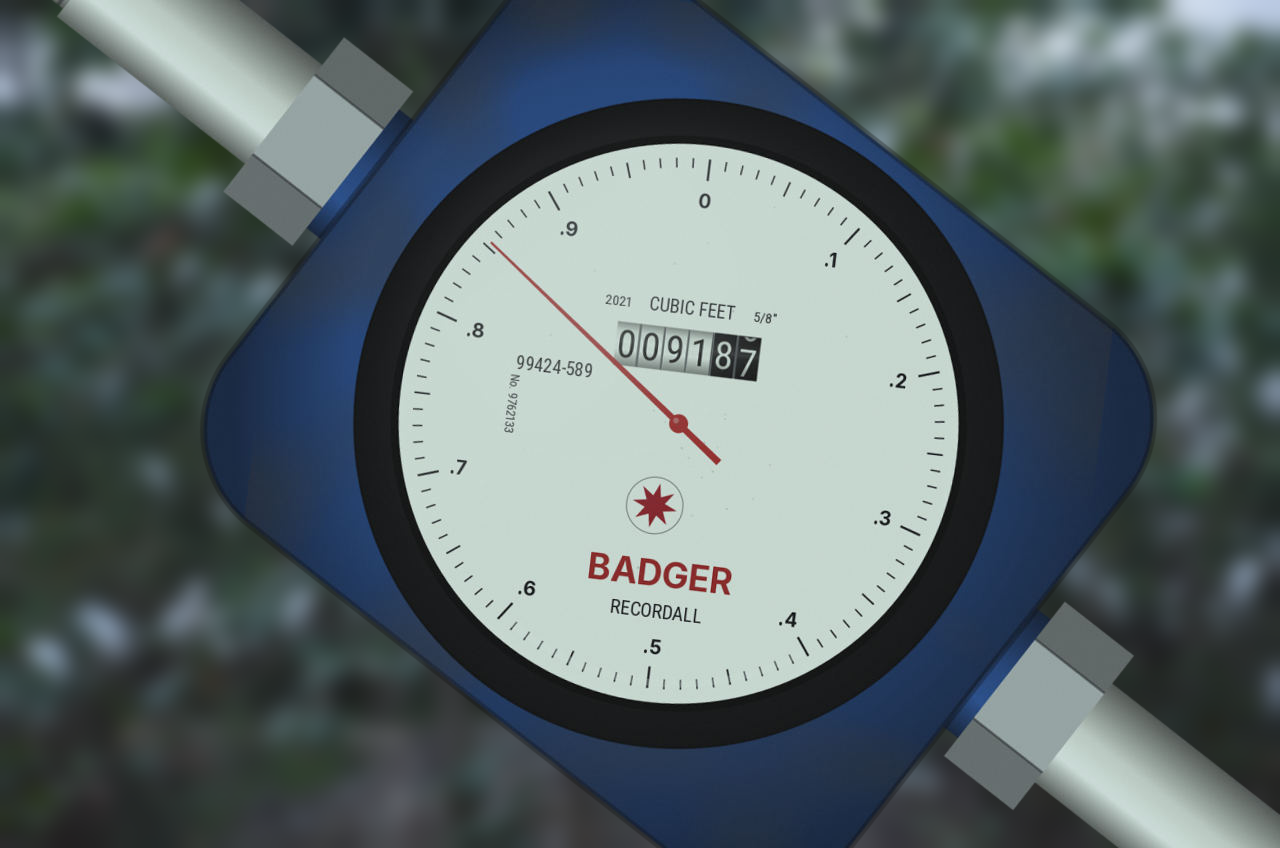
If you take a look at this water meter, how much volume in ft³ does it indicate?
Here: 9186.85 ft³
